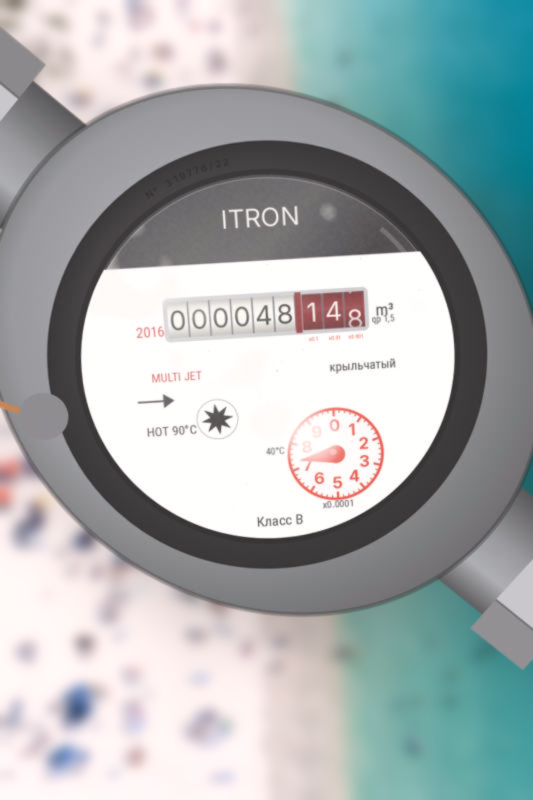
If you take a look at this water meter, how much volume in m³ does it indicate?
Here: 48.1477 m³
